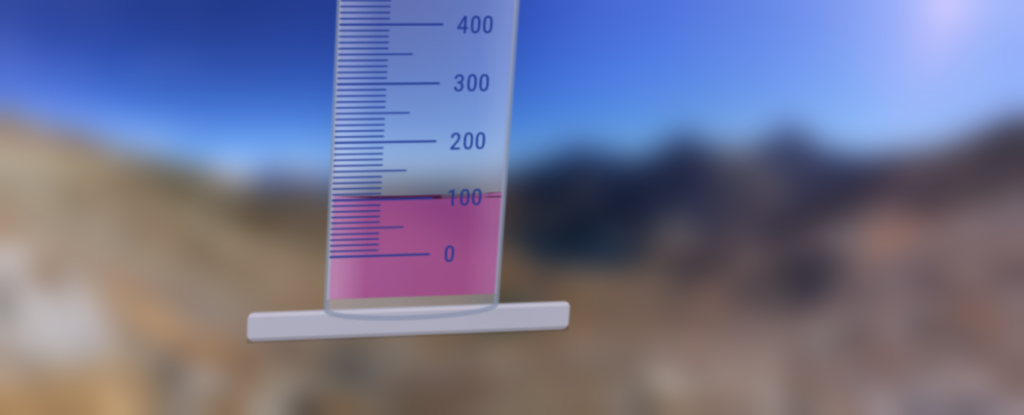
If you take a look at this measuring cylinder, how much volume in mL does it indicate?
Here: 100 mL
